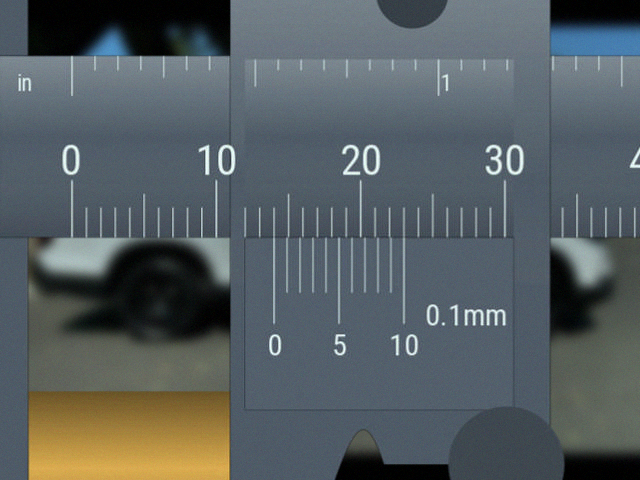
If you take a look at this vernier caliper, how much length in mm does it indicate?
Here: 14.0 mm
